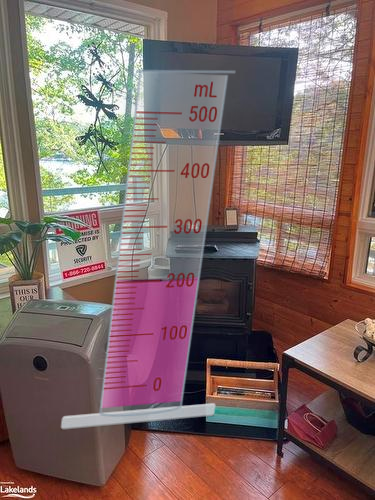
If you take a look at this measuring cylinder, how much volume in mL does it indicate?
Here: 200 mL
